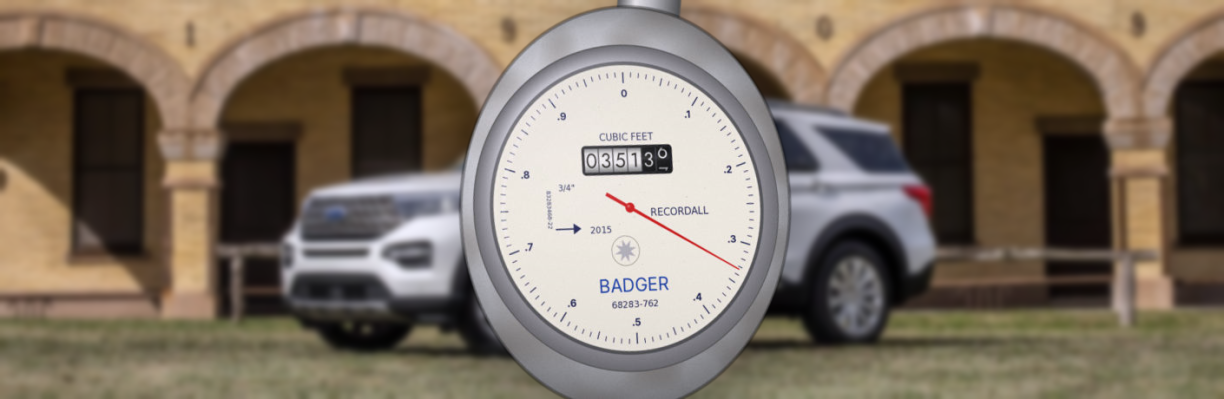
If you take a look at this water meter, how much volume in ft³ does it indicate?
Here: 35136.33 ft³
